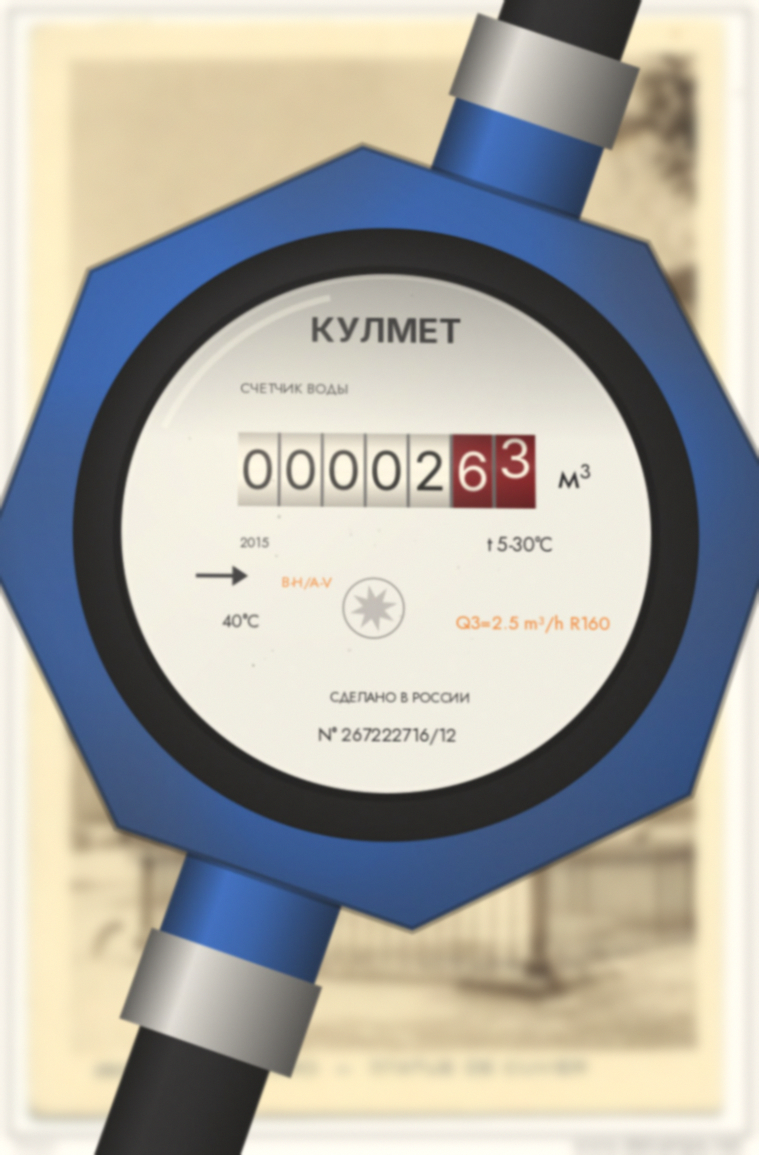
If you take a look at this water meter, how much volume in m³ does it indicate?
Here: 2.63 m³
